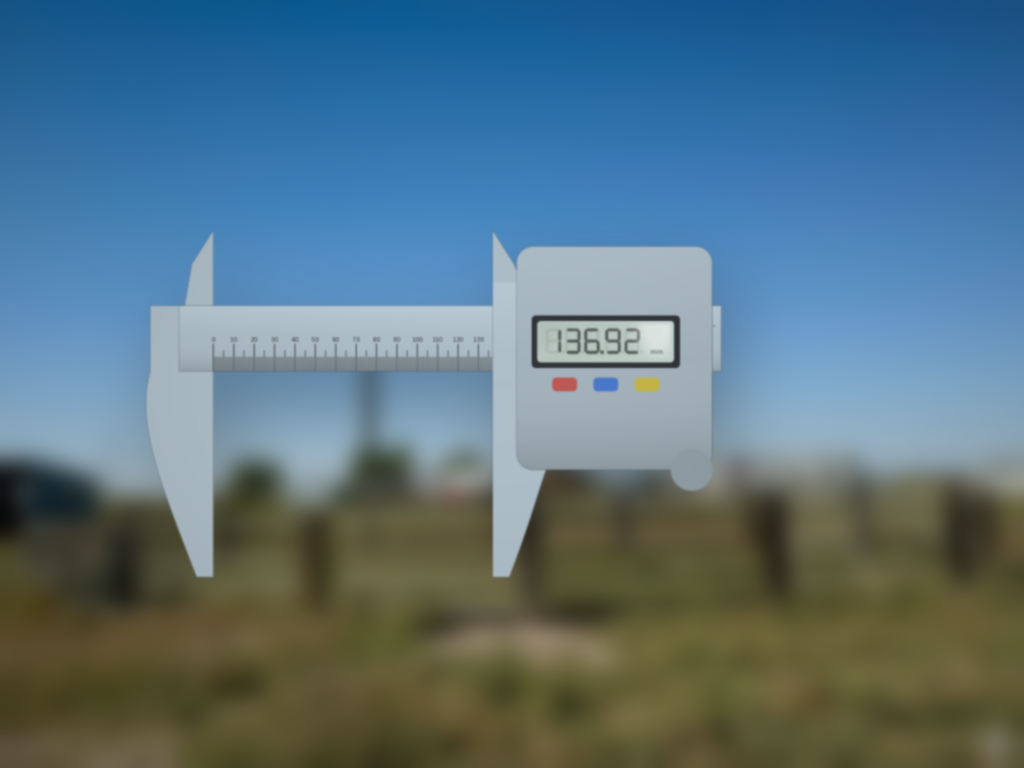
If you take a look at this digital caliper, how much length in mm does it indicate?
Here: 136.92 mm
